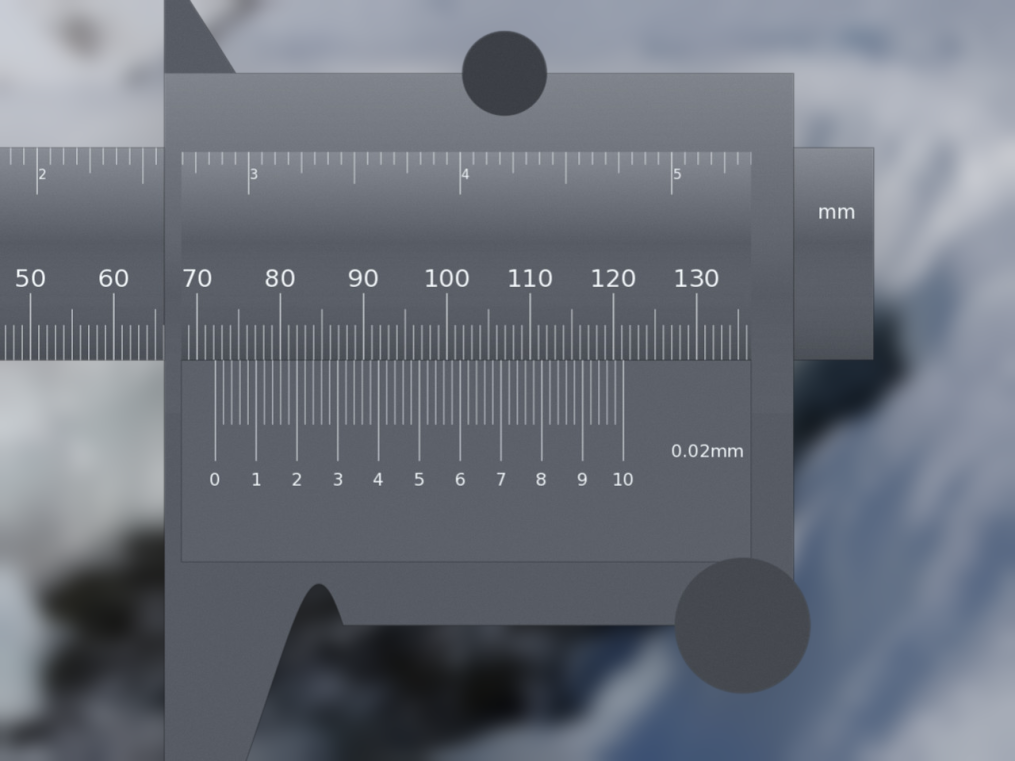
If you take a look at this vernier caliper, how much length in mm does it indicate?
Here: 72.2 mm
